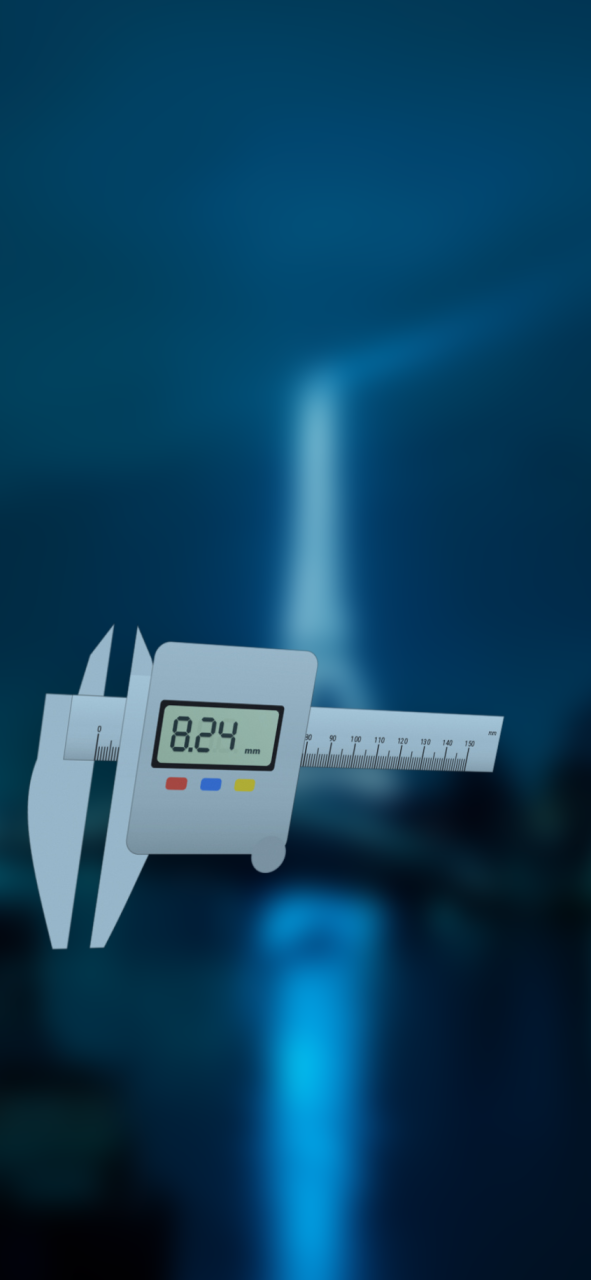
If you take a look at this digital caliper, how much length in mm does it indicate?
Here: 8.24 mm
